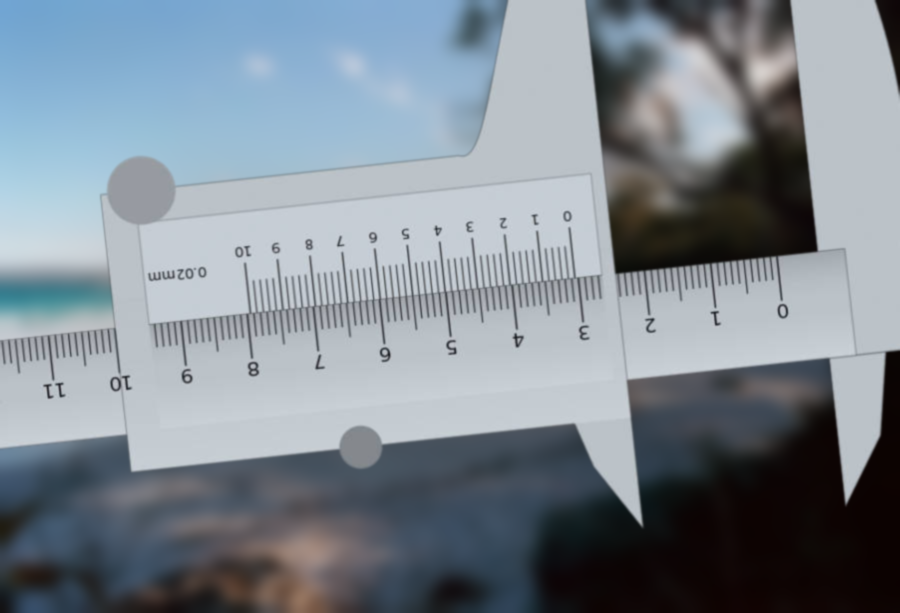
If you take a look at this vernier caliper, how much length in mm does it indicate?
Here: 30.5 mm
